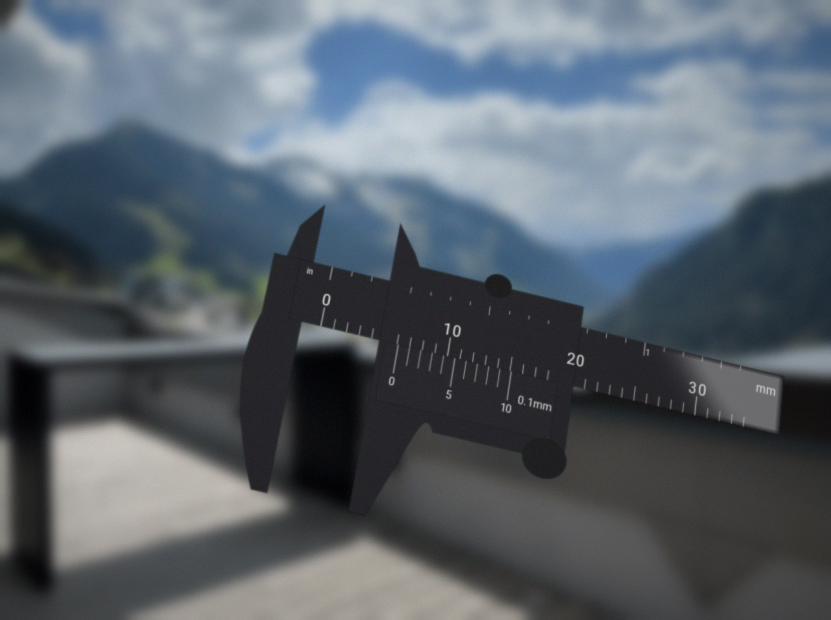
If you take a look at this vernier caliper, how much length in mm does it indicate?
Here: 6.1 mm
